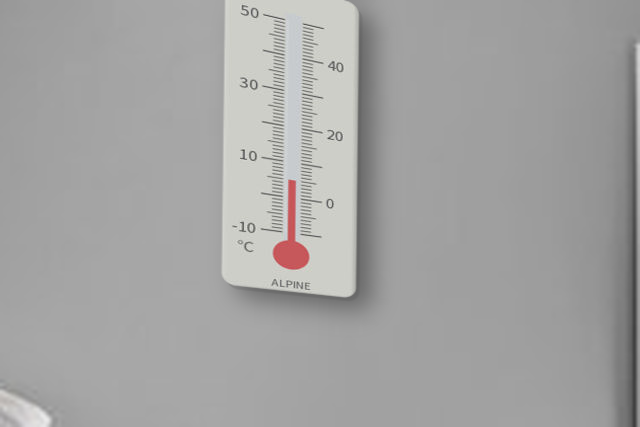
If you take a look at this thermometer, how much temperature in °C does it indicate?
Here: 5 °C
